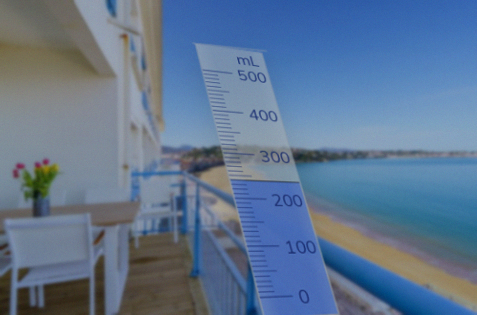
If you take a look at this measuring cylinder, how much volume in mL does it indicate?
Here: 240 mL
